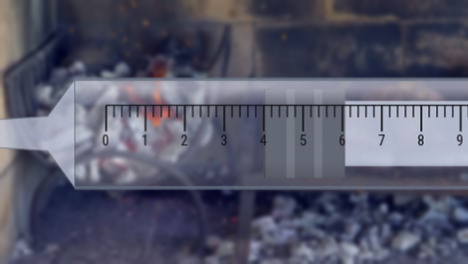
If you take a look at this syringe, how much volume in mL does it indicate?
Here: 4 mL
